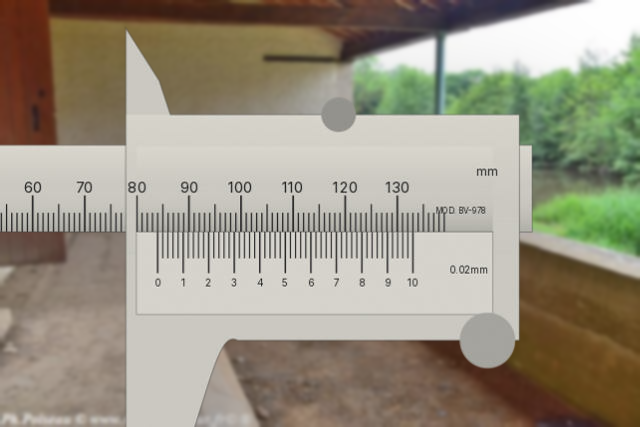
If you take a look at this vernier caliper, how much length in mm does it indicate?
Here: 84.0 mm
